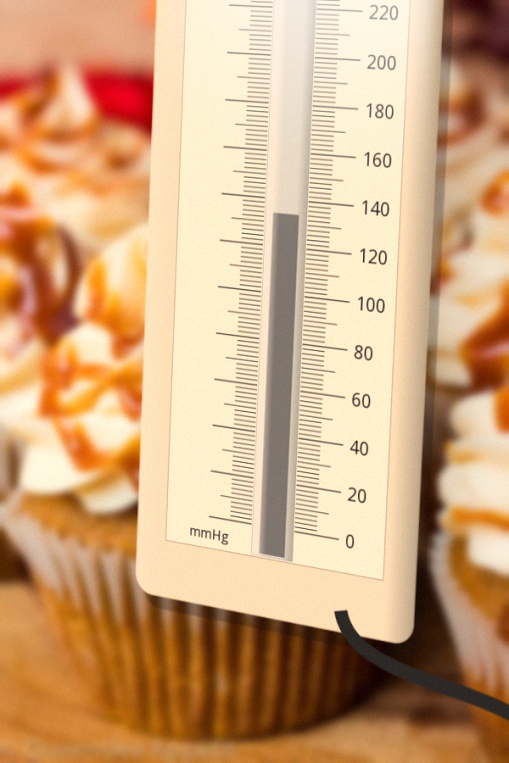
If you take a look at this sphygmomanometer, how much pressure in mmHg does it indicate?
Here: 134 mmHg
